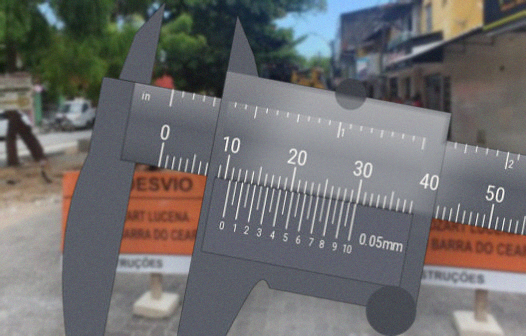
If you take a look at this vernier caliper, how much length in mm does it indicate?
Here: 10.8 mm
